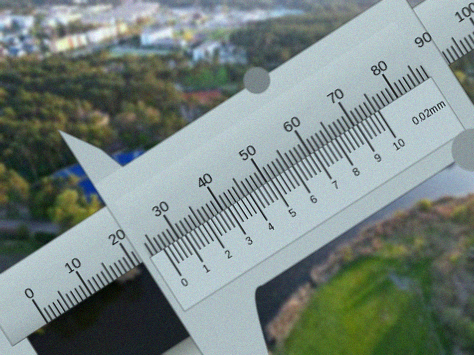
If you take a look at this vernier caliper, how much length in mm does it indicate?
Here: 26.5 mm
